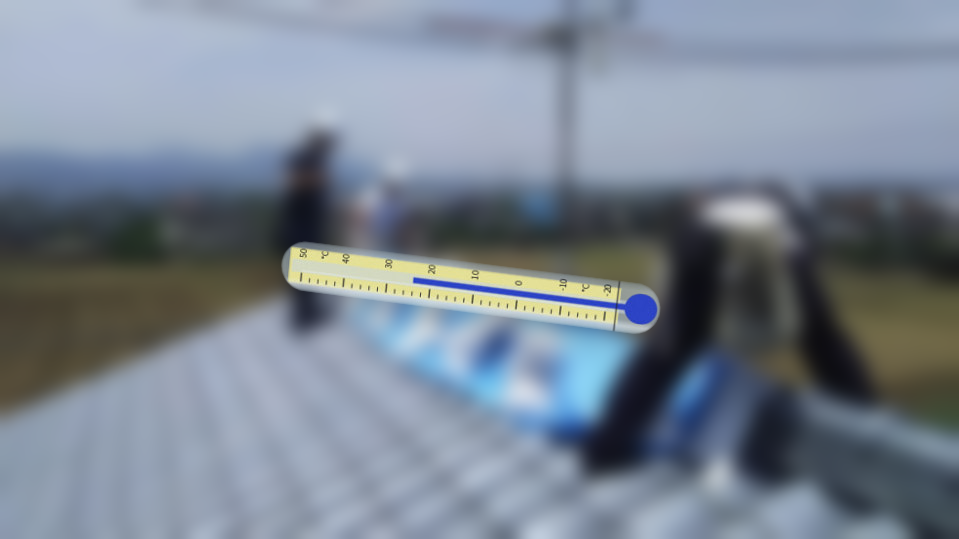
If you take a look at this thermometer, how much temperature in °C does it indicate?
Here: 24 °C
